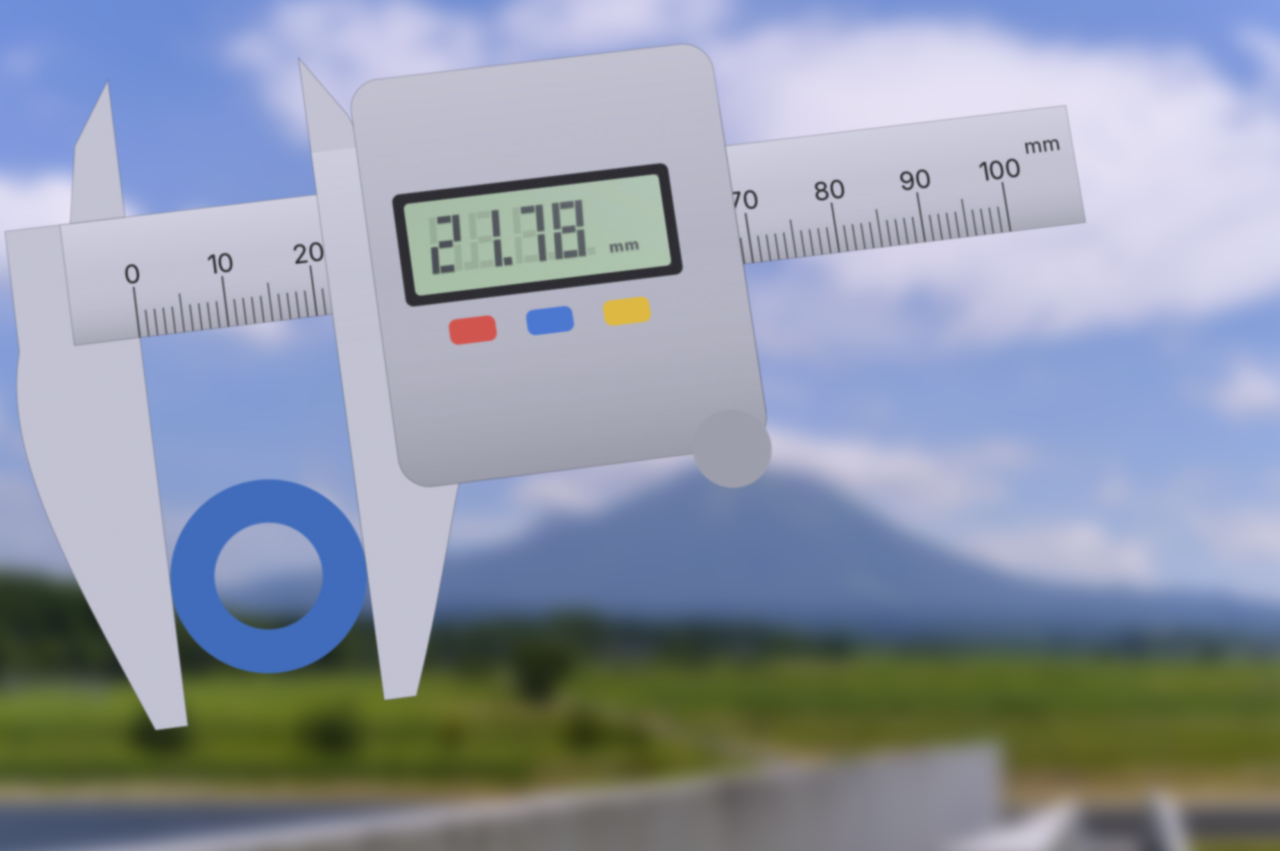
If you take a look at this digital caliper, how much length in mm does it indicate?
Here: 21.78 mm
